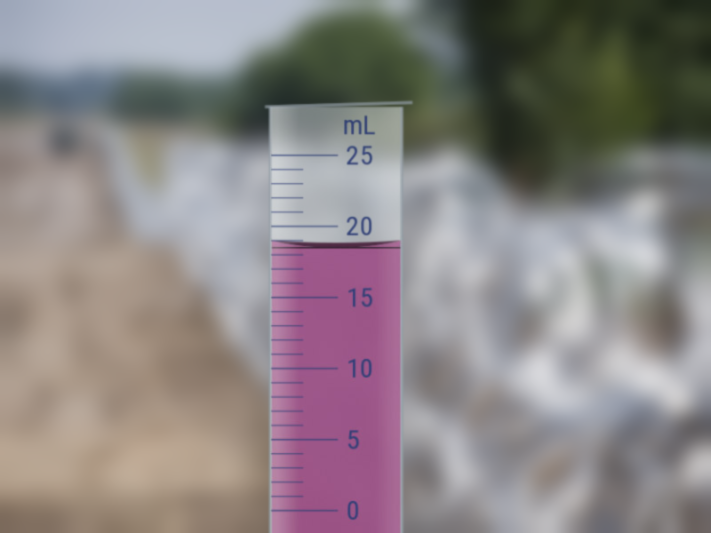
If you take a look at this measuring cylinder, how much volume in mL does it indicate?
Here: 18.5 mL
